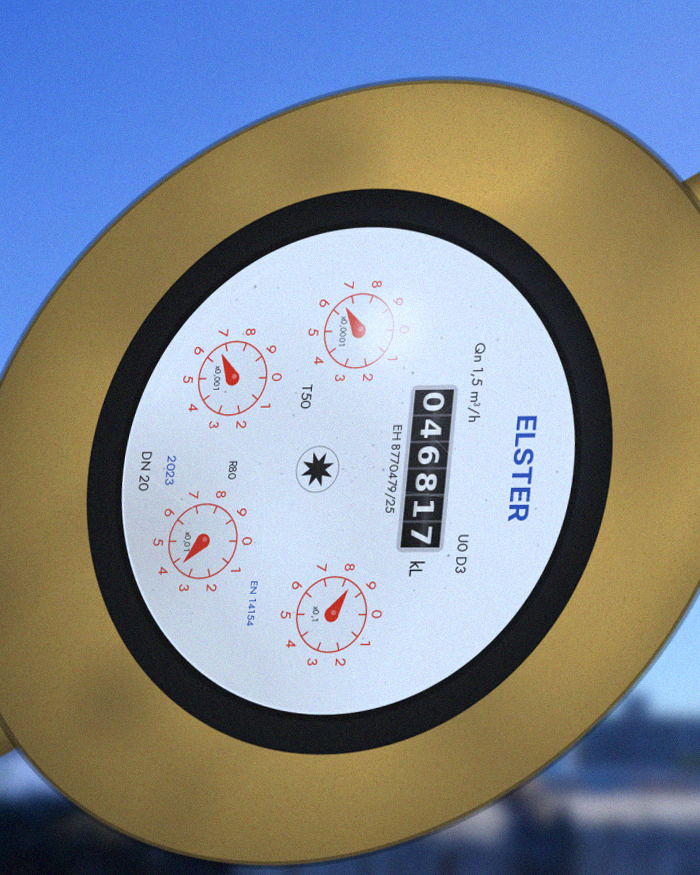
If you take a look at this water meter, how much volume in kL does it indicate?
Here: 46817.8366 kL
